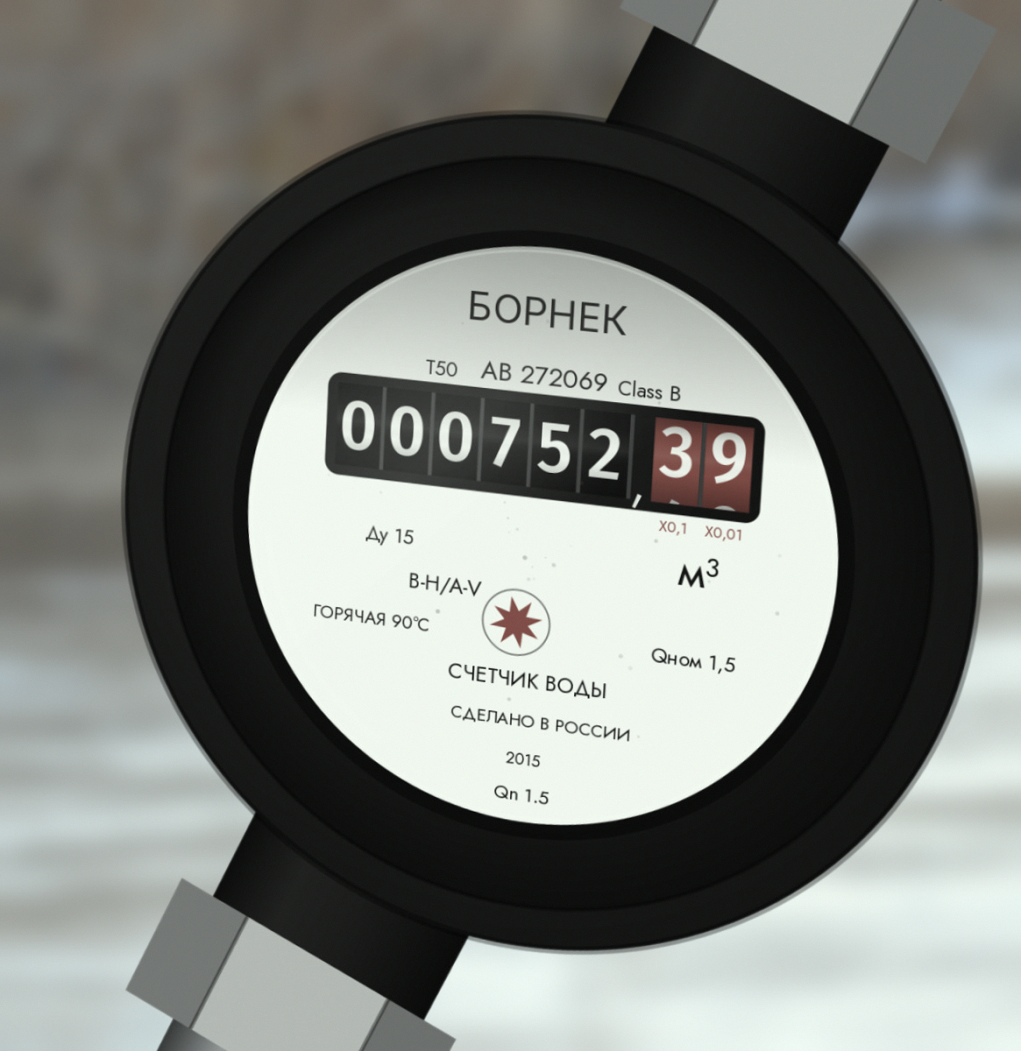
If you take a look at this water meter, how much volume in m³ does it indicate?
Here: 752.39 m³
